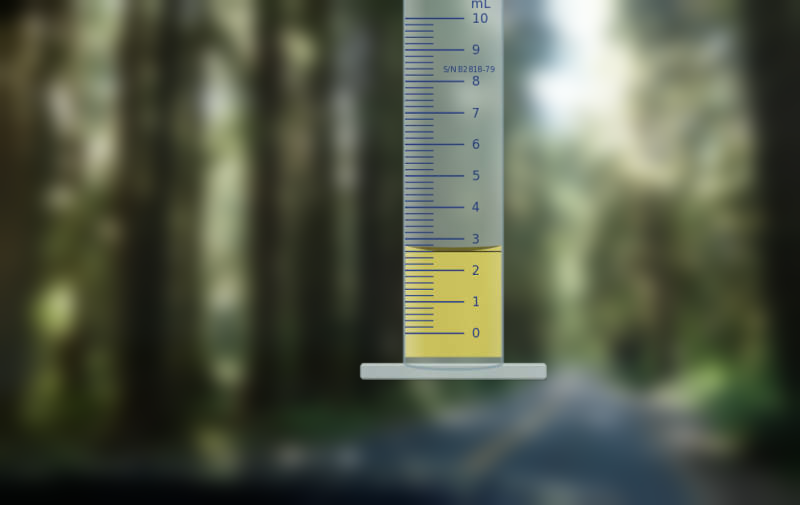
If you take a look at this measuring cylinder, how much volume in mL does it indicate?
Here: 2.6 mL
